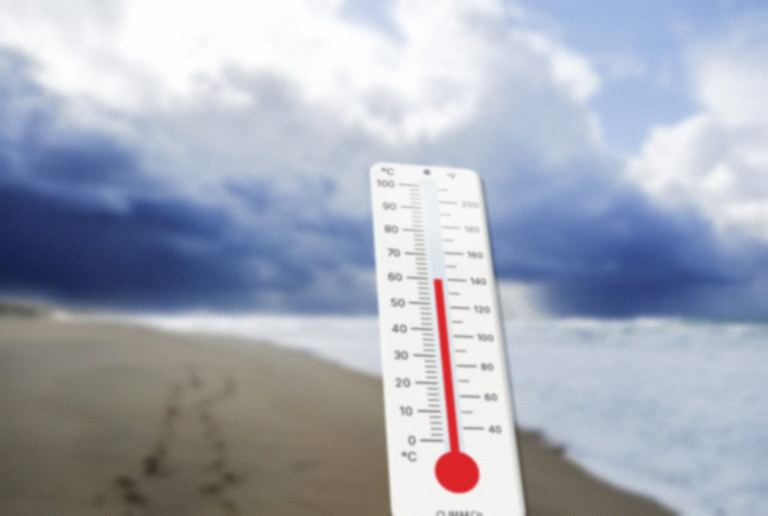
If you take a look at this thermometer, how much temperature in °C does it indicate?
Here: 60 °C
